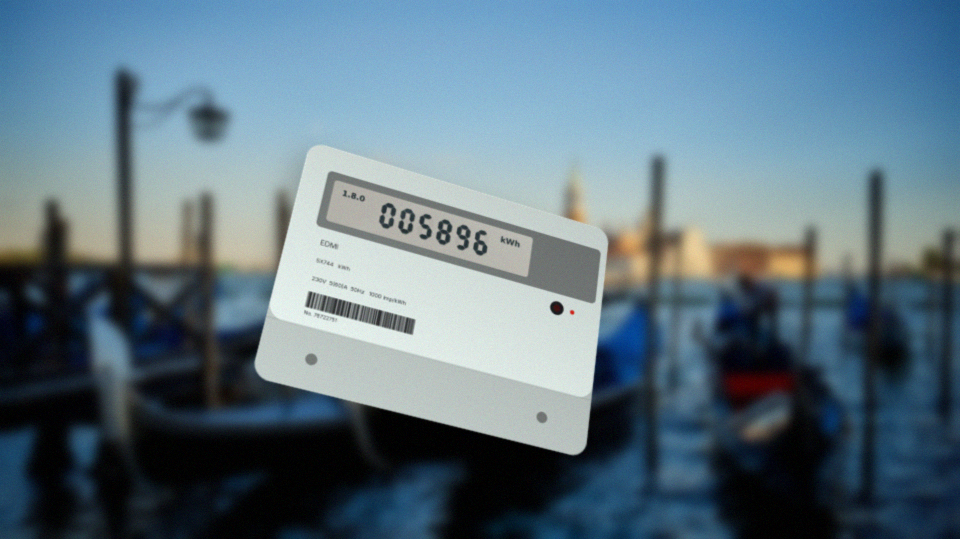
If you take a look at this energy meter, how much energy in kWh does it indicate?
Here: 5896 kWh
